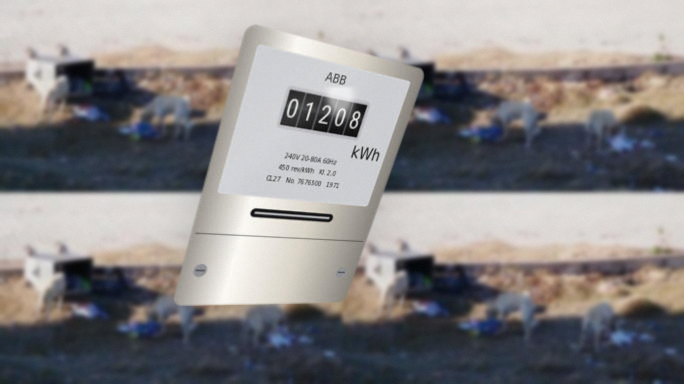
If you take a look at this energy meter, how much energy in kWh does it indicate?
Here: 1208 kWh
